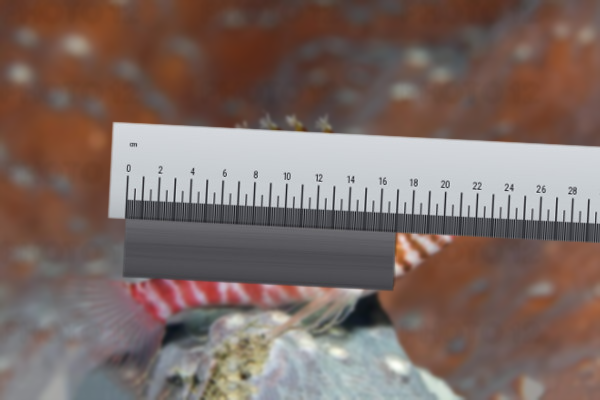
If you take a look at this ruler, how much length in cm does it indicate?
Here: 17 cm
